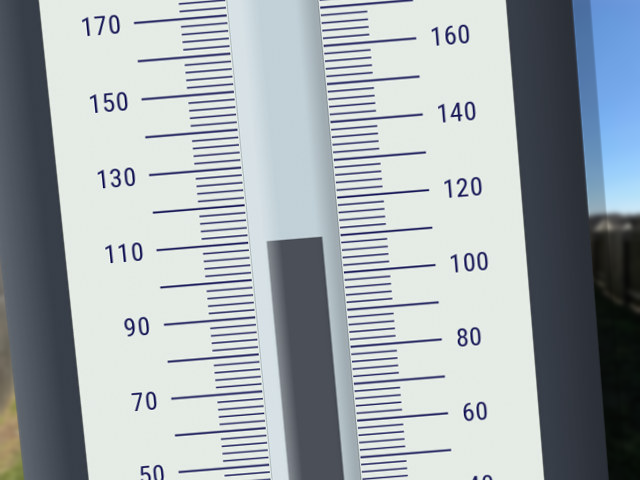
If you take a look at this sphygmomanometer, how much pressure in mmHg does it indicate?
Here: 110 mmHg
